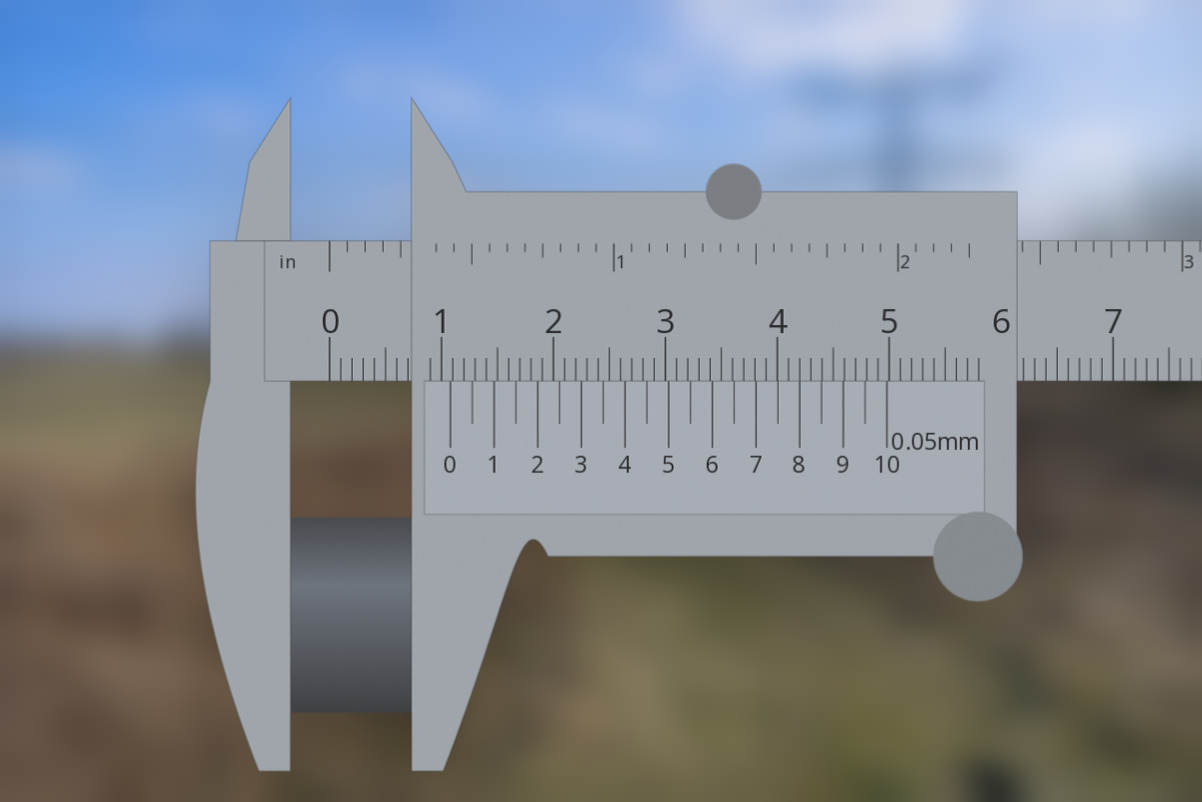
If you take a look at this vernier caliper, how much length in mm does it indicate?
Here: 10.8 mm
